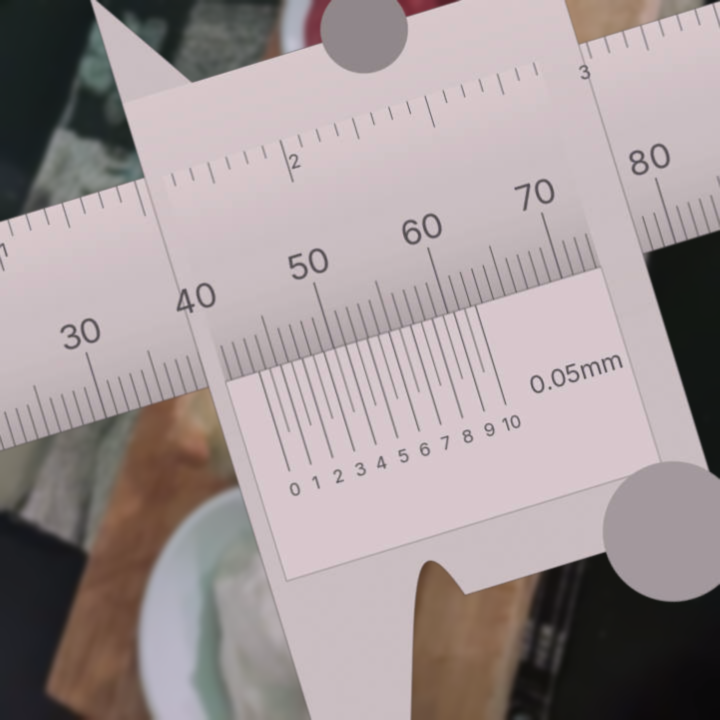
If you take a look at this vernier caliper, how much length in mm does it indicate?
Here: 43.4 mm
